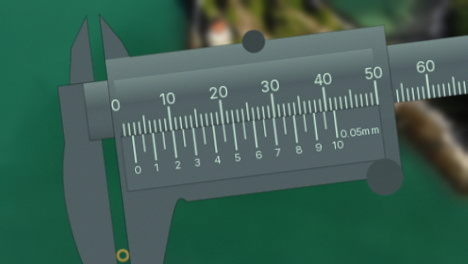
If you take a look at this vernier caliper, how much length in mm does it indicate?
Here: 2.5 mm
